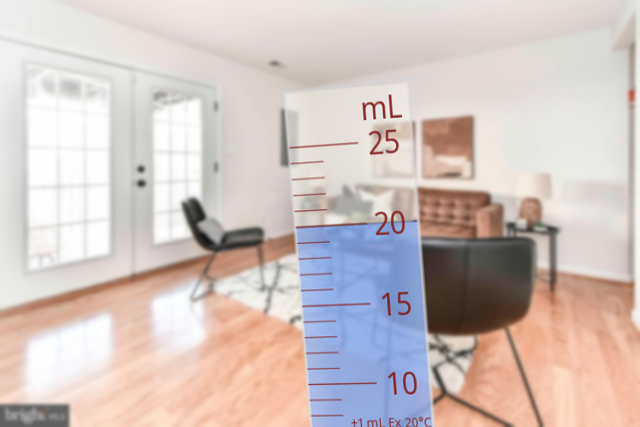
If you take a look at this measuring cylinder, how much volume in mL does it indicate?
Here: 20 mL
